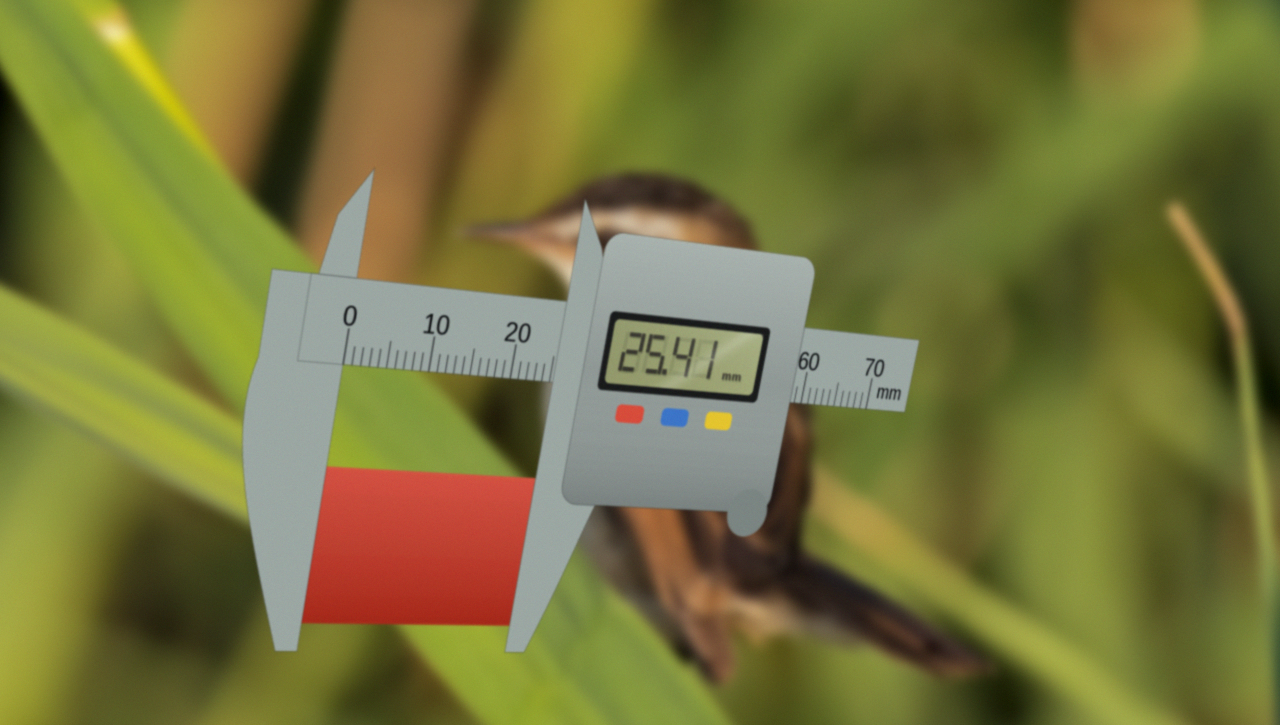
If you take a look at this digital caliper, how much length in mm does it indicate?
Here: 25.41 mm
